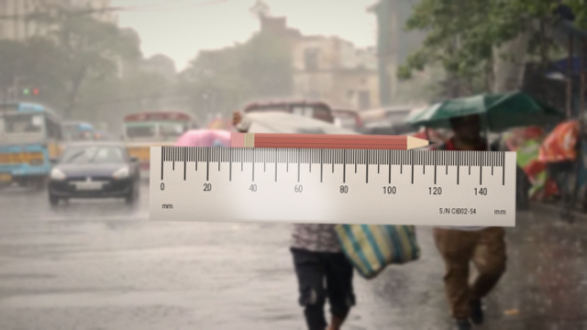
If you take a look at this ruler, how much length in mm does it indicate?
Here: 90 mm
